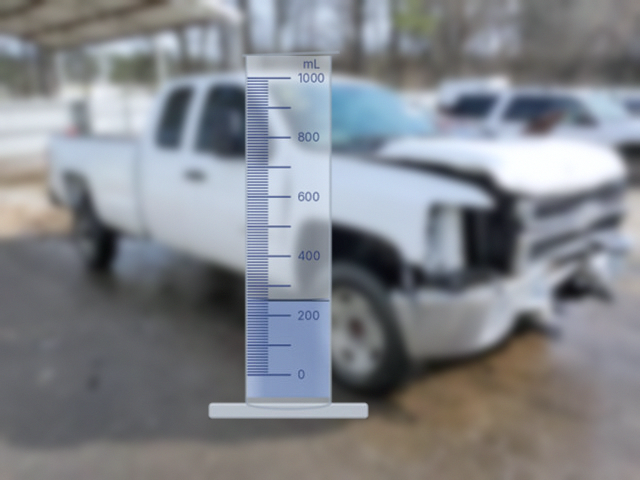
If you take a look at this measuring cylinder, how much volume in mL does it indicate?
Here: 250 mL
